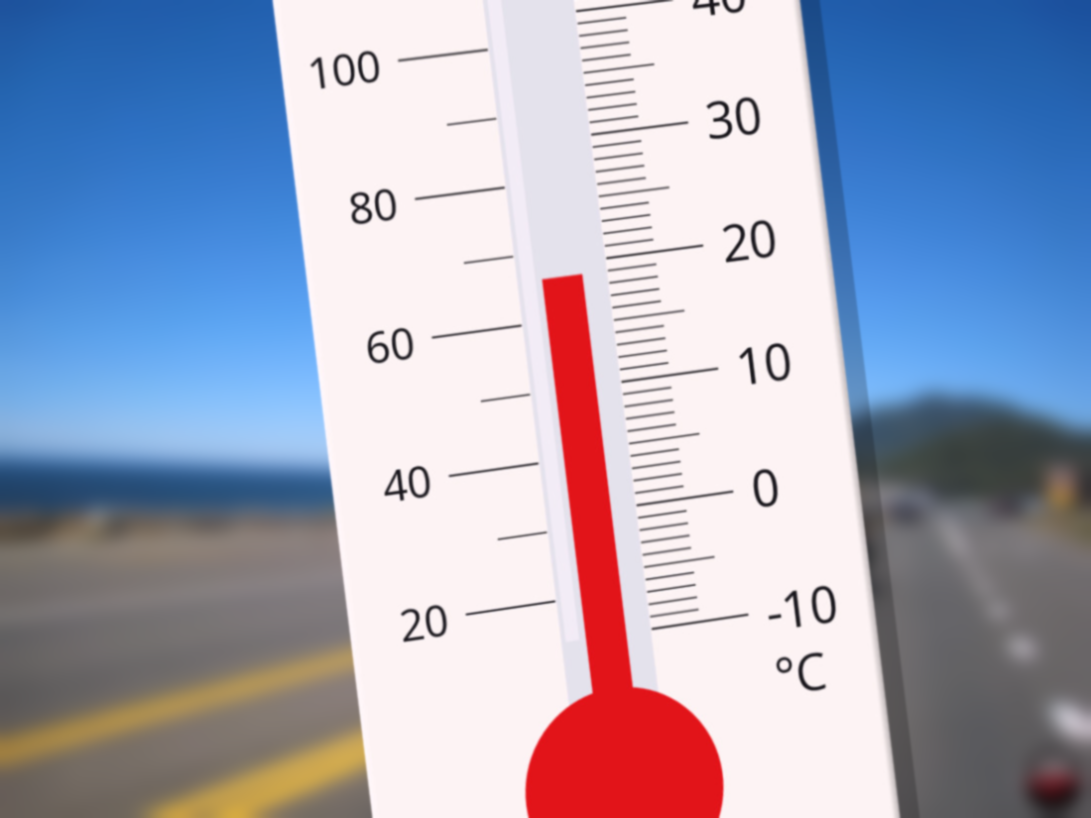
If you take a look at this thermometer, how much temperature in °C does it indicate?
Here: 19 °C
